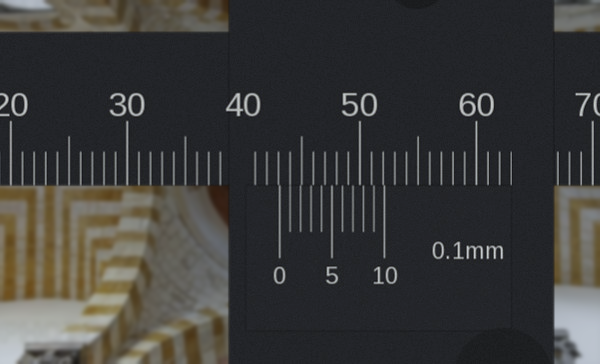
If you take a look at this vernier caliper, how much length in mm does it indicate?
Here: 43.1 mm
